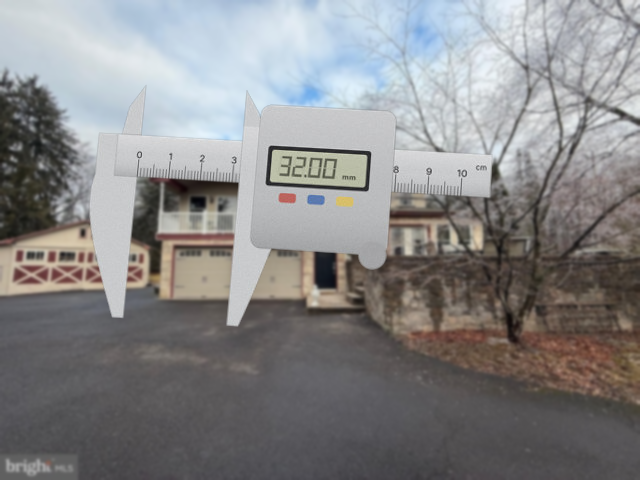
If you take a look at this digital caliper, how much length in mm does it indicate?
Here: 32.00 mm
